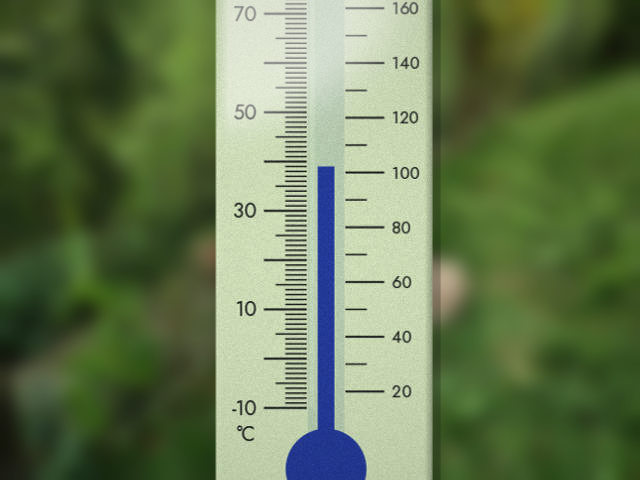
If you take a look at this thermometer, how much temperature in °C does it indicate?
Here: 39 °C
